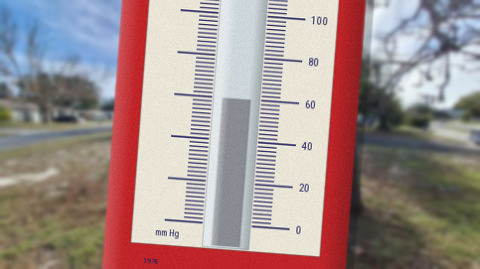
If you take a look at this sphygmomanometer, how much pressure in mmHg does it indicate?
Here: 60 mmHg
